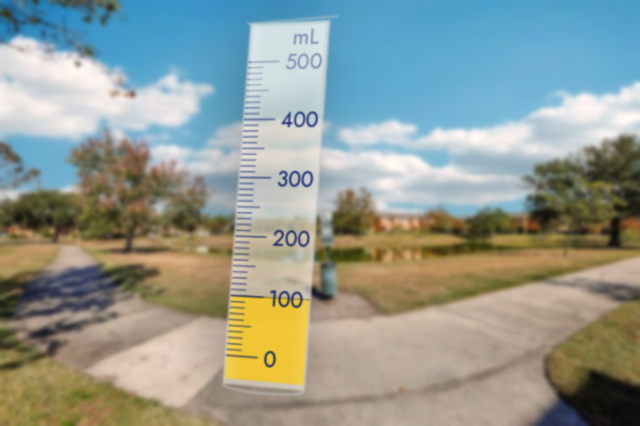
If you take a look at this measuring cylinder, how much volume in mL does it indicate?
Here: 100 mL
